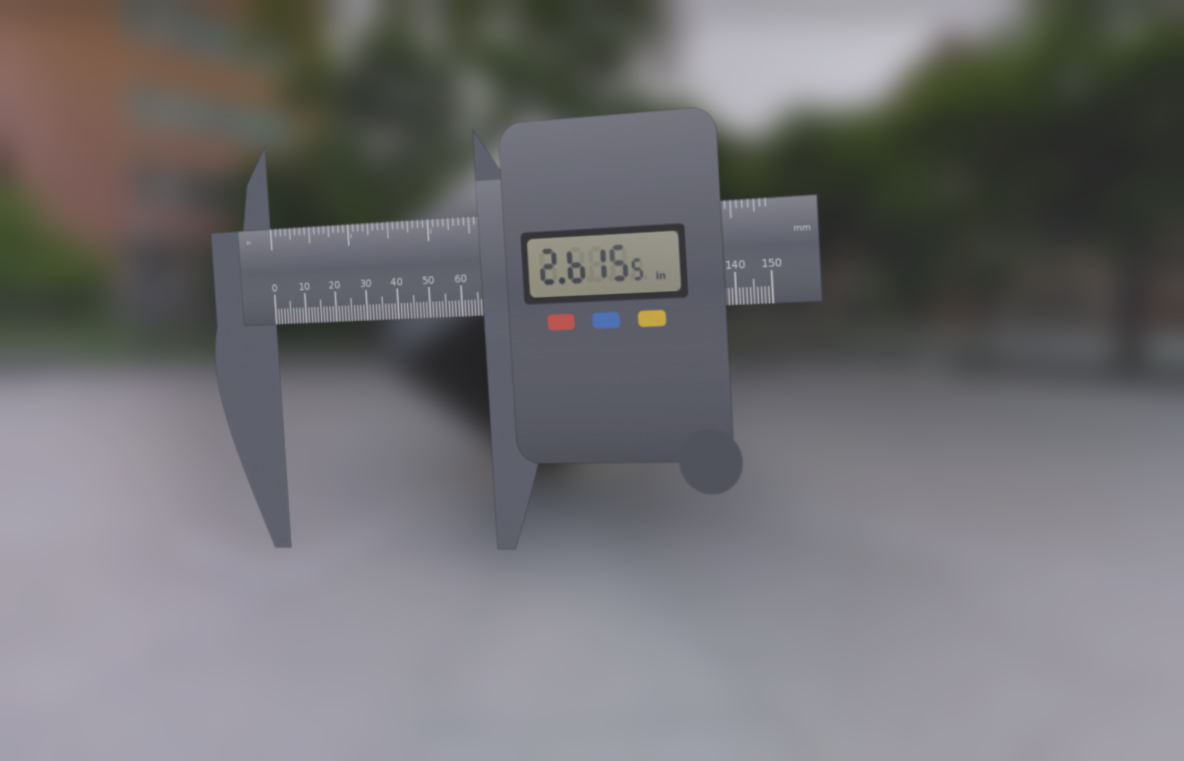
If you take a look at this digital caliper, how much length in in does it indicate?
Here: 2.6155 in
